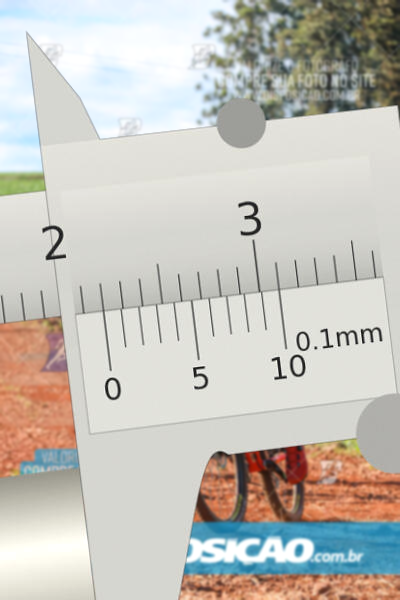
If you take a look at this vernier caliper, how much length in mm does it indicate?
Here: 22.0 mm
